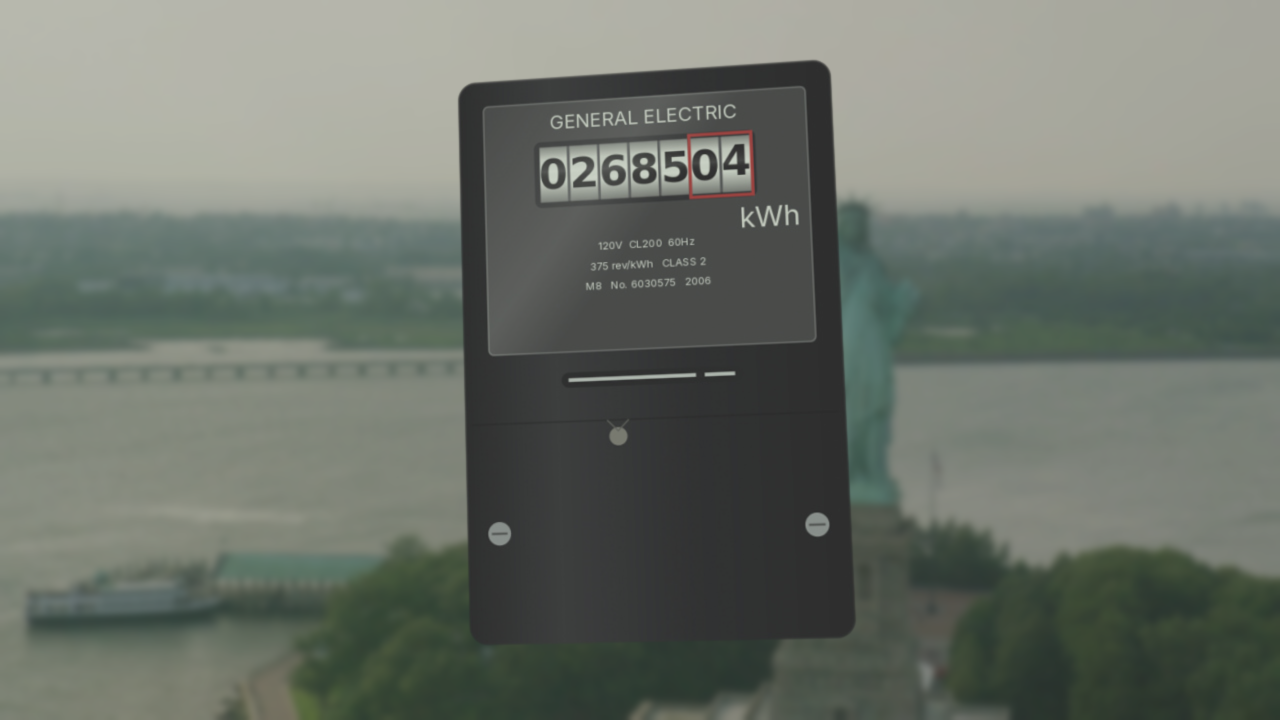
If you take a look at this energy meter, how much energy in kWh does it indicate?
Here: 2685.04 kWh
